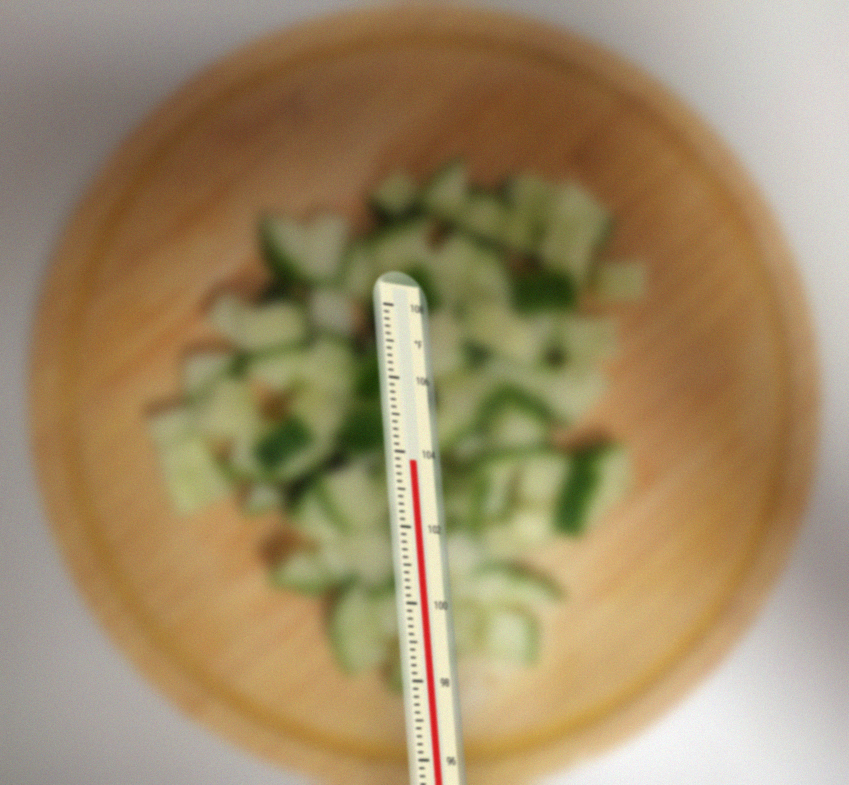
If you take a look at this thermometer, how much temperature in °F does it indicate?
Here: 103.8 °F
